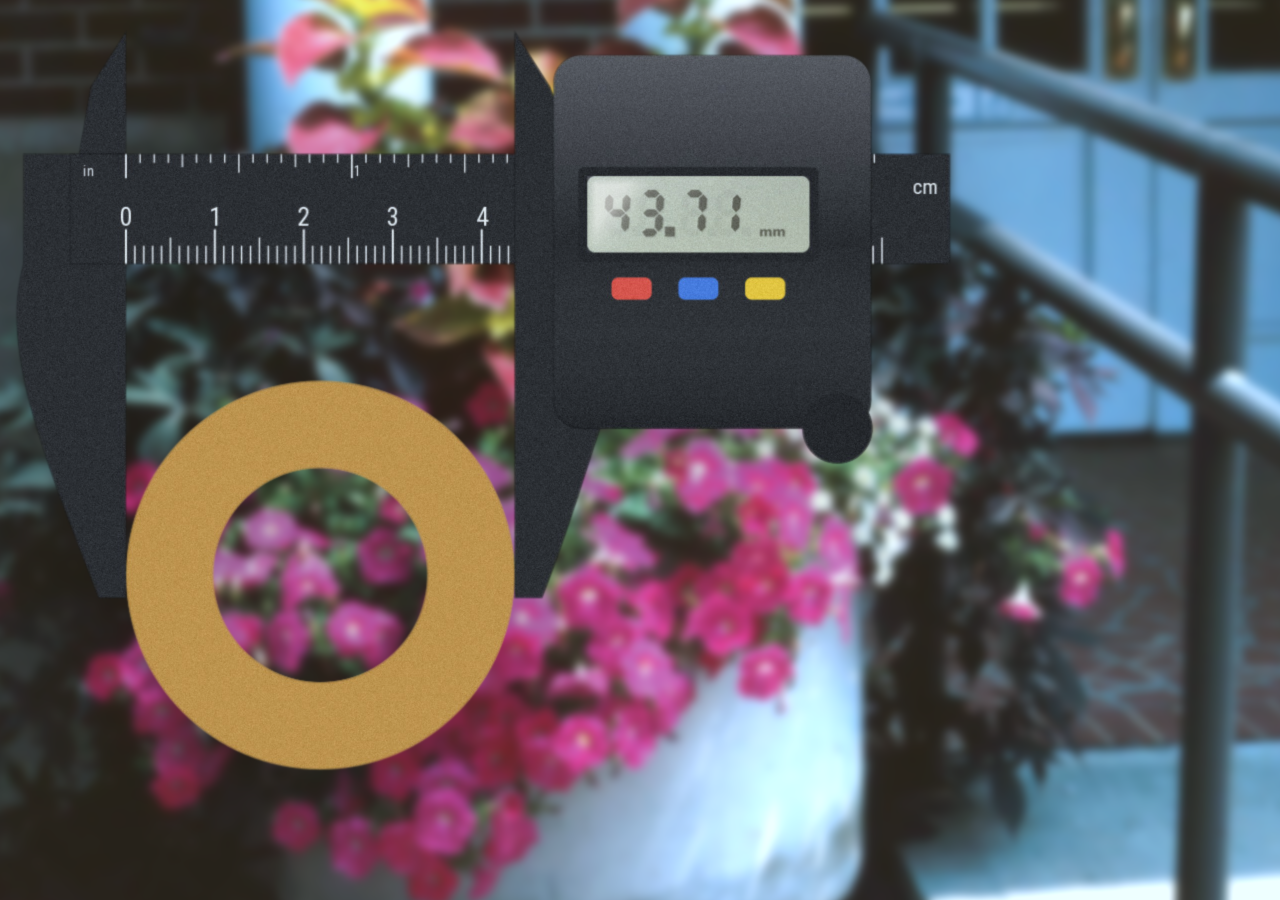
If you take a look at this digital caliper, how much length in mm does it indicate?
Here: 43.71 mm
